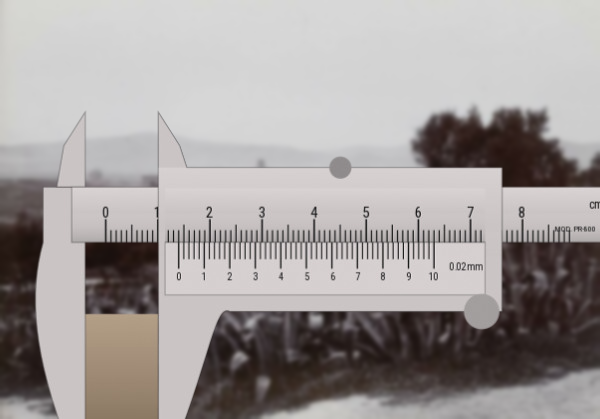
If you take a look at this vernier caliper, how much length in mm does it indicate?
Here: 14.0 mm
